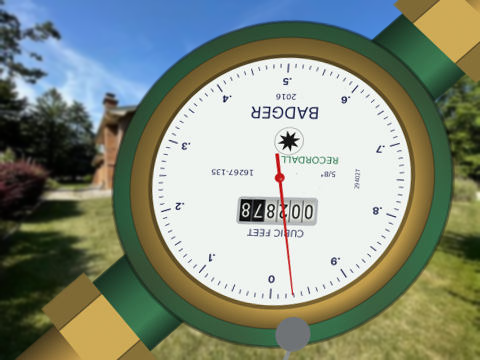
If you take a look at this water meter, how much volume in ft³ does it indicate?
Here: 2877.97 ft³
